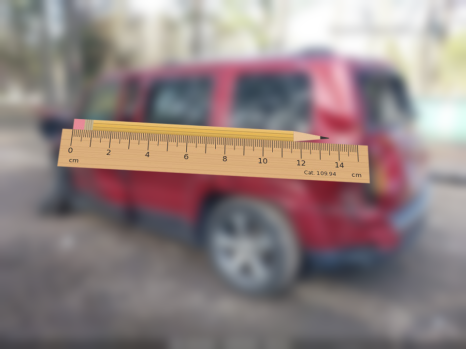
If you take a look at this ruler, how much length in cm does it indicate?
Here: 13.5 cm
